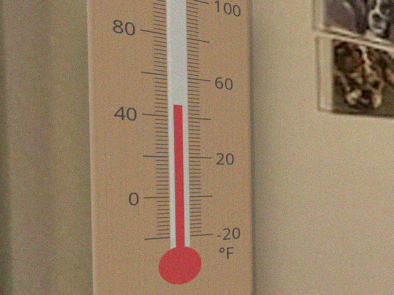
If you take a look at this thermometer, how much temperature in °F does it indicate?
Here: 46 °F
